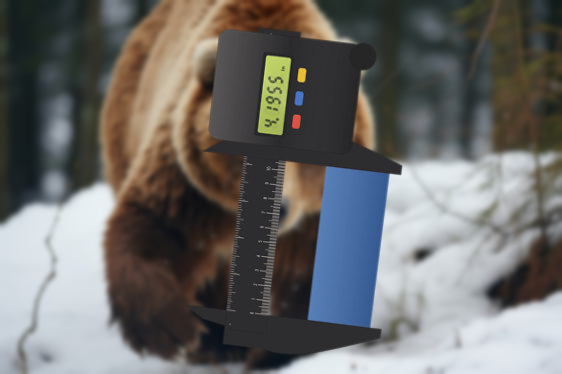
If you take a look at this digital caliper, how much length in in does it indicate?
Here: 4.1955 in
